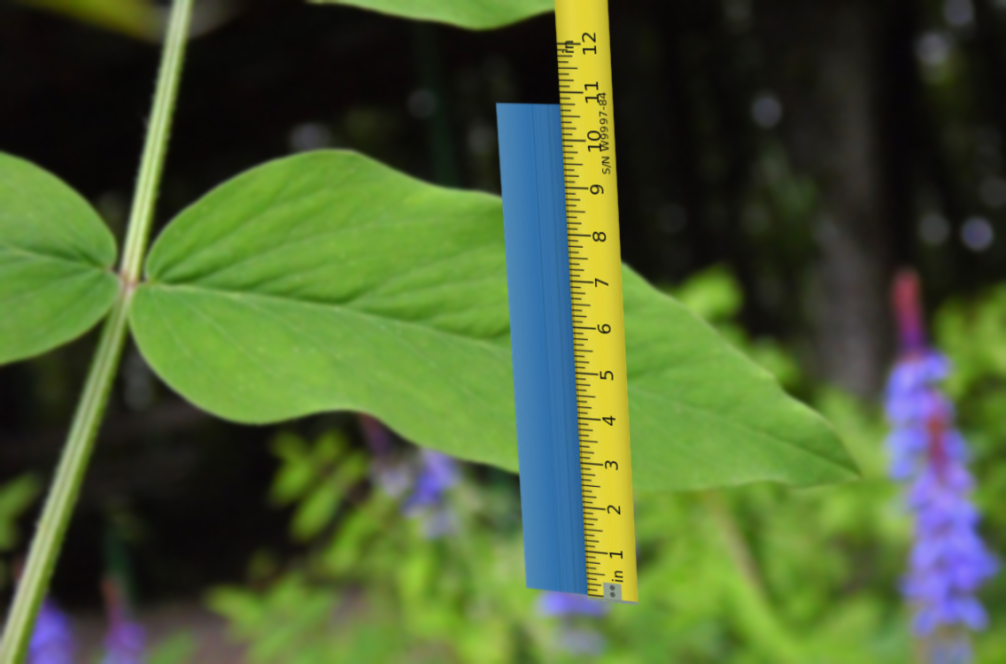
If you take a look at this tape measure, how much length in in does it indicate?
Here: 10.75 in
